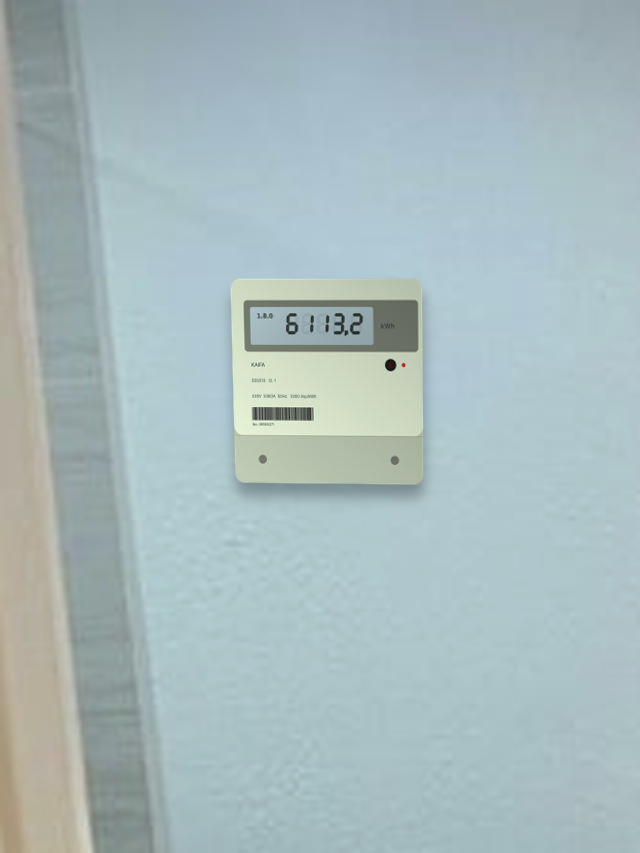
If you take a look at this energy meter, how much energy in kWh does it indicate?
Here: 6113.2 kWh
